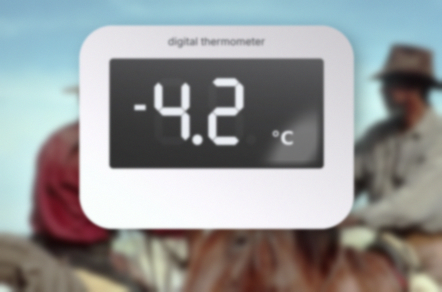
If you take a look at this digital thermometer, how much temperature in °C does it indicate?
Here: -4.2 °C
